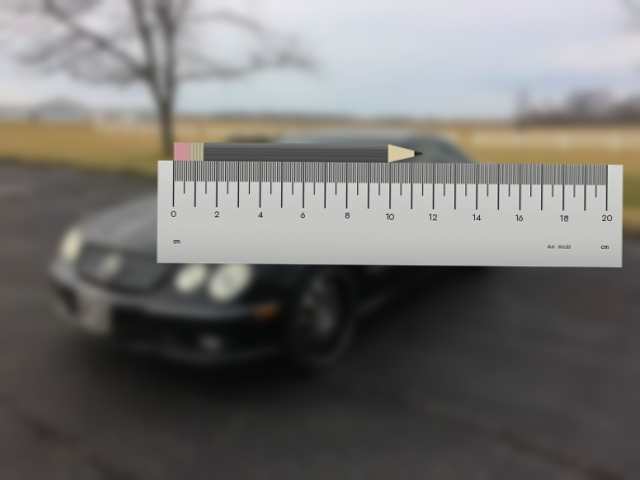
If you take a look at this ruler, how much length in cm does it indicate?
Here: 11.5 cm
